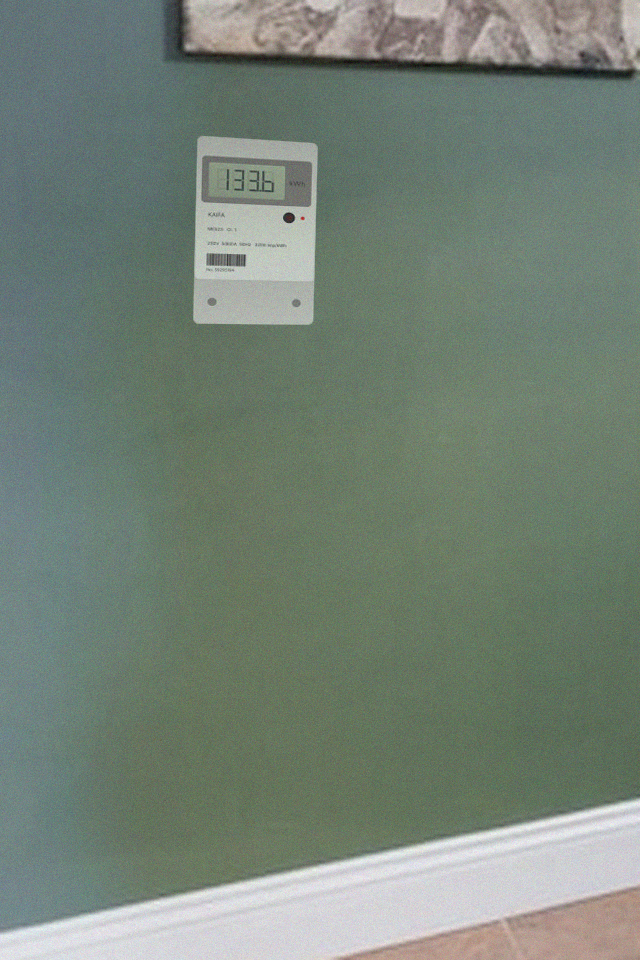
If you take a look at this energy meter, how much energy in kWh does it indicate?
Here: 133.6 kWh
